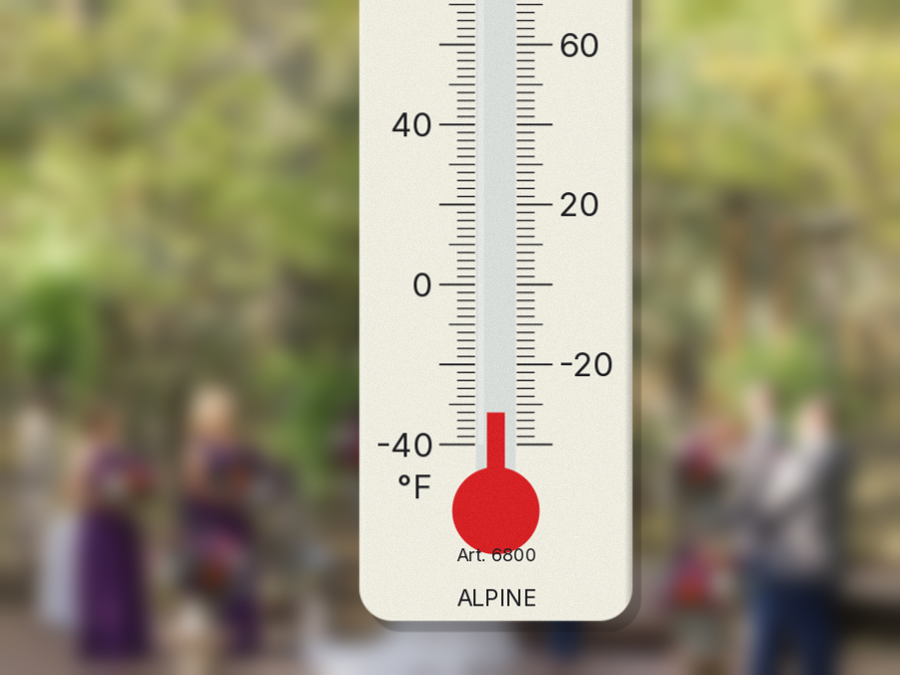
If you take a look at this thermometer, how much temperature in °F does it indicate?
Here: -32 °F
